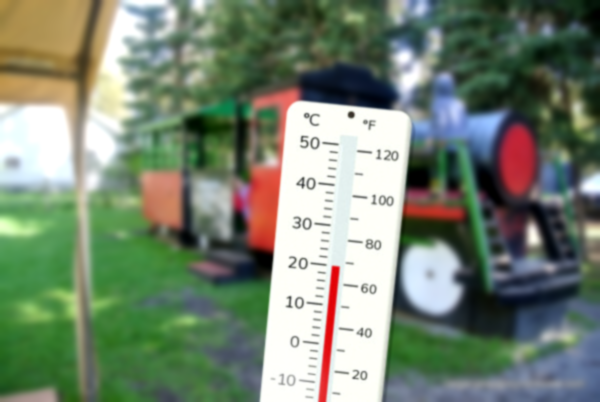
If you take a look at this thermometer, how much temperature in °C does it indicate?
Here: 20 °C
